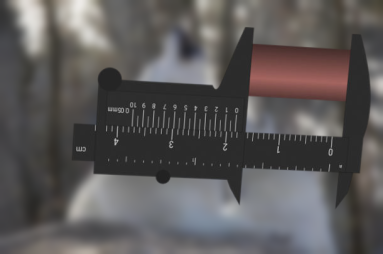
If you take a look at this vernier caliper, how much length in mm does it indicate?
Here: 18.4 mm
